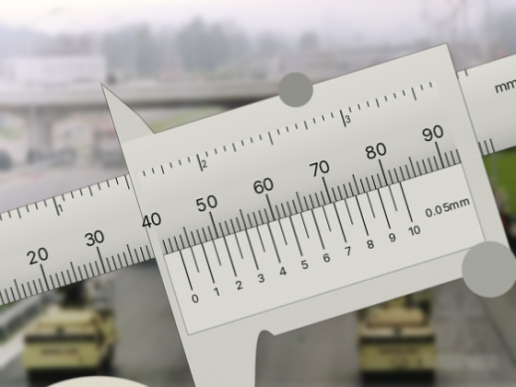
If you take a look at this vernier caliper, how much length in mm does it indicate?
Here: 43.2 mm
